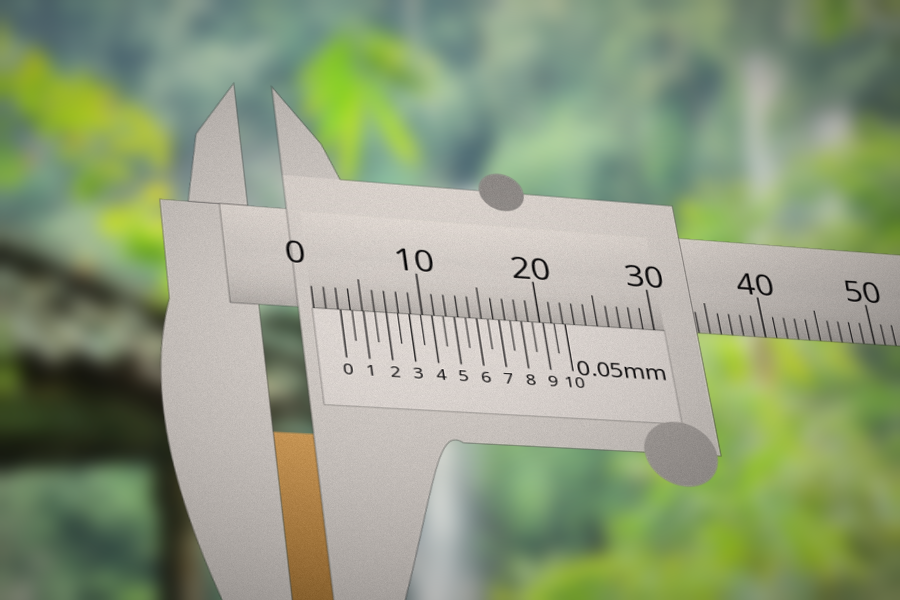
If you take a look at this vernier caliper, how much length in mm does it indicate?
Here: 3.2 mm
